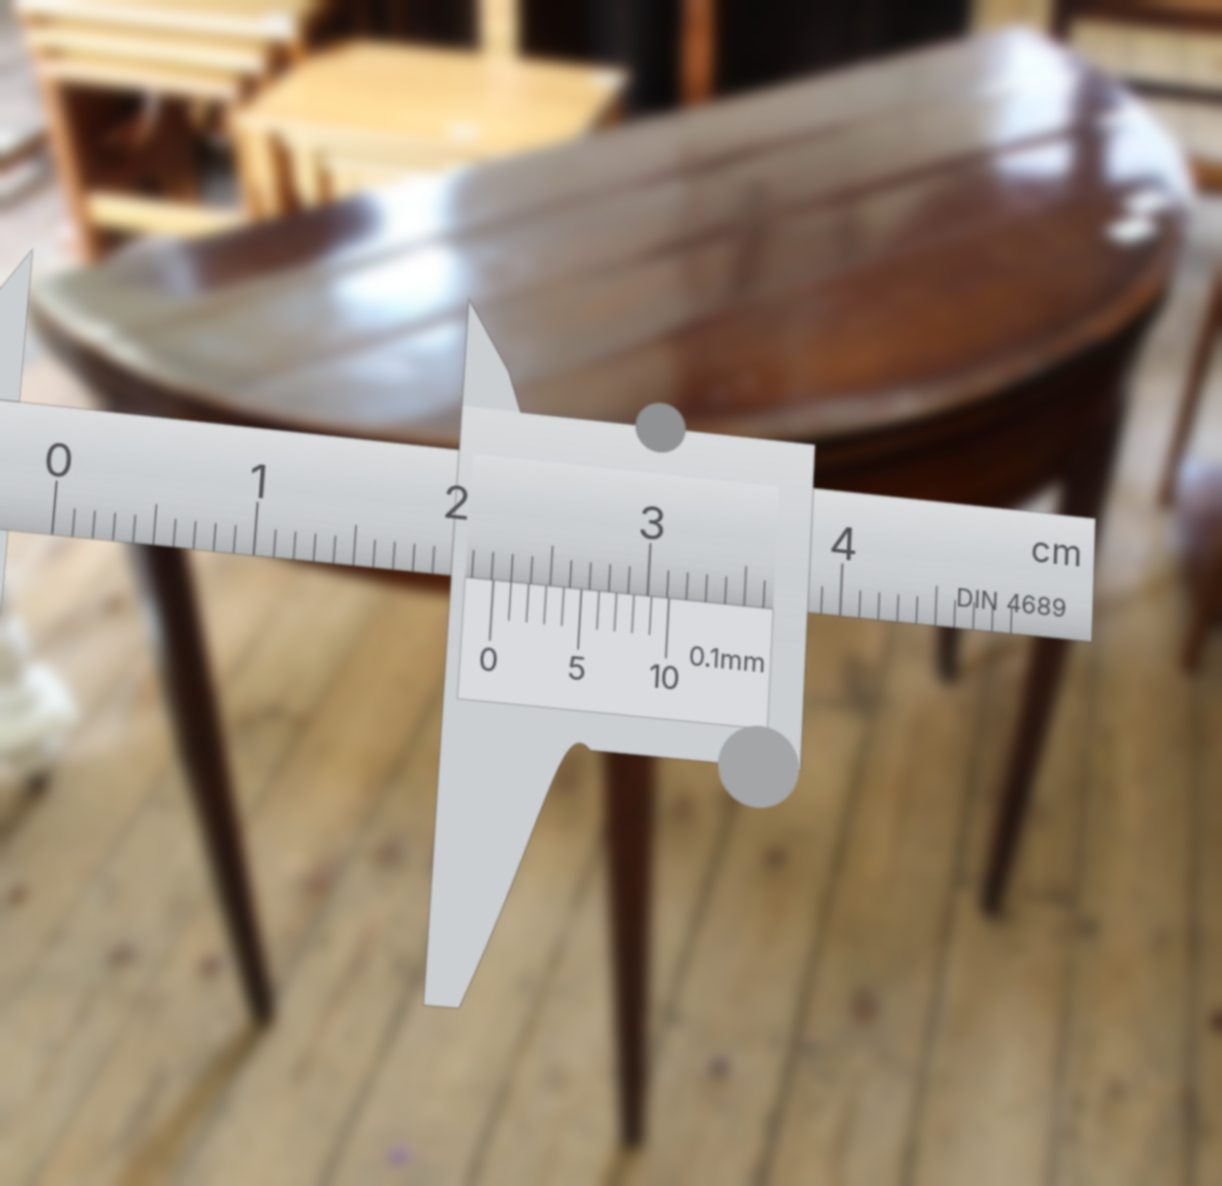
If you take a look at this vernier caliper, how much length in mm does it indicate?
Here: 22.1 mm
